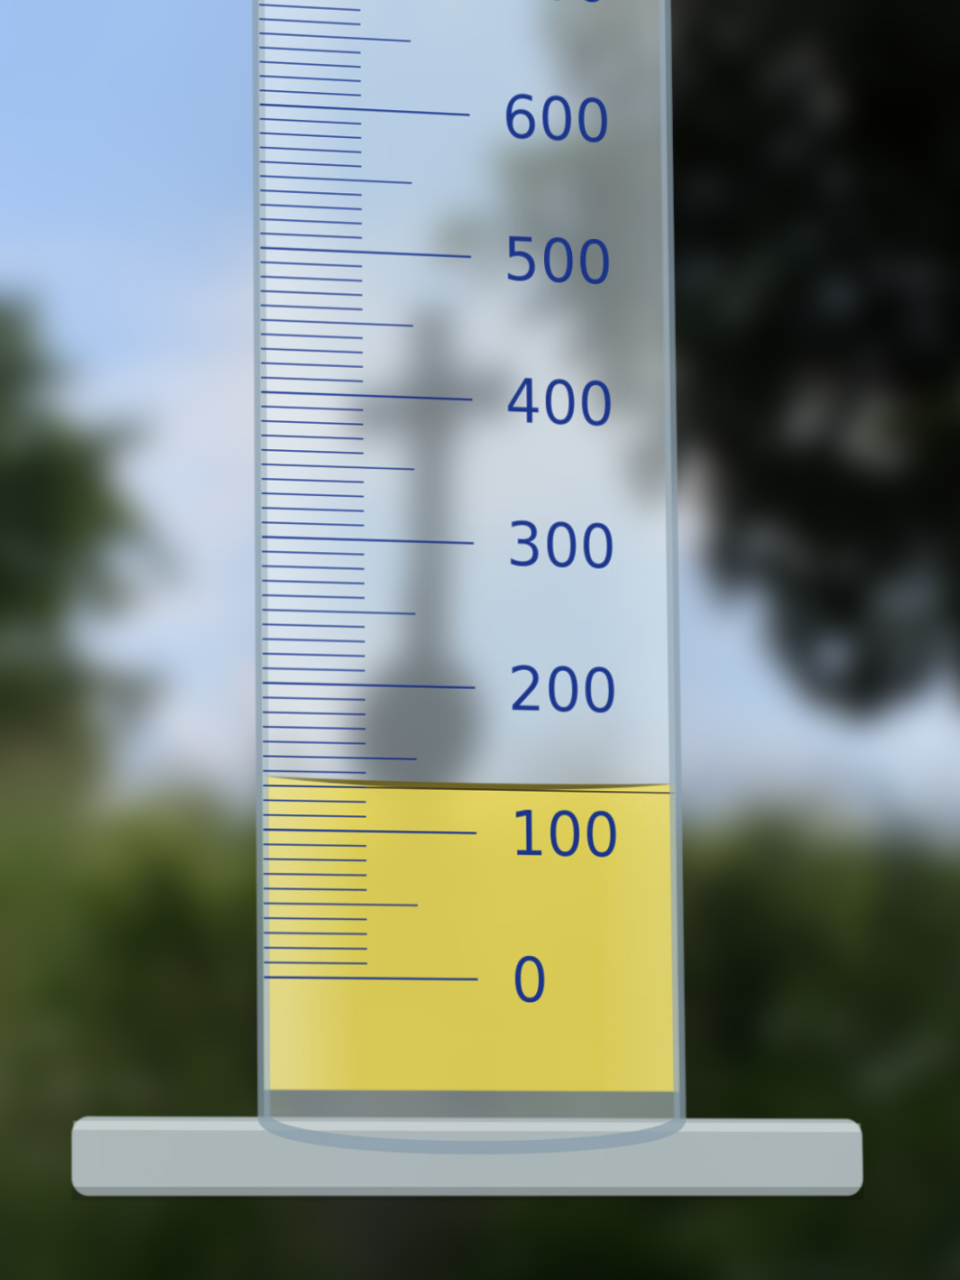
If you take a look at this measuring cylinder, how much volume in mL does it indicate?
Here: 130 mL
